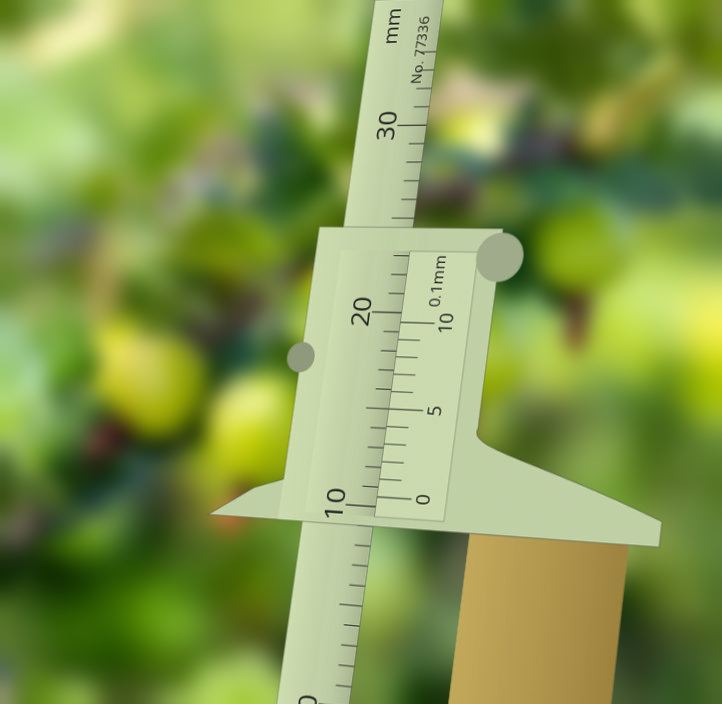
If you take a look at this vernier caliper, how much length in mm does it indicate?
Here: 10.5 mm
